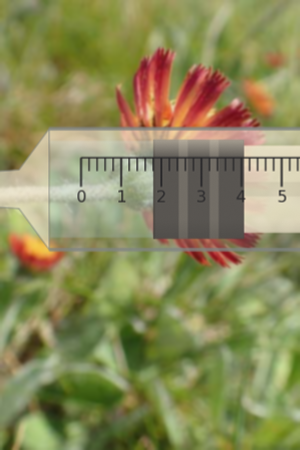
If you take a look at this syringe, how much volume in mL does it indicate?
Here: 1.8 mL
